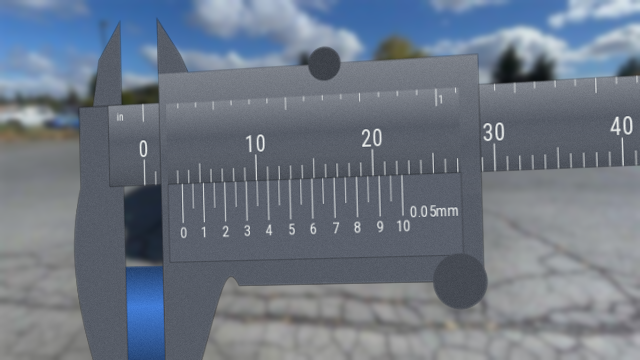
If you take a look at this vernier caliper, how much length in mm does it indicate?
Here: 3.4 mm
